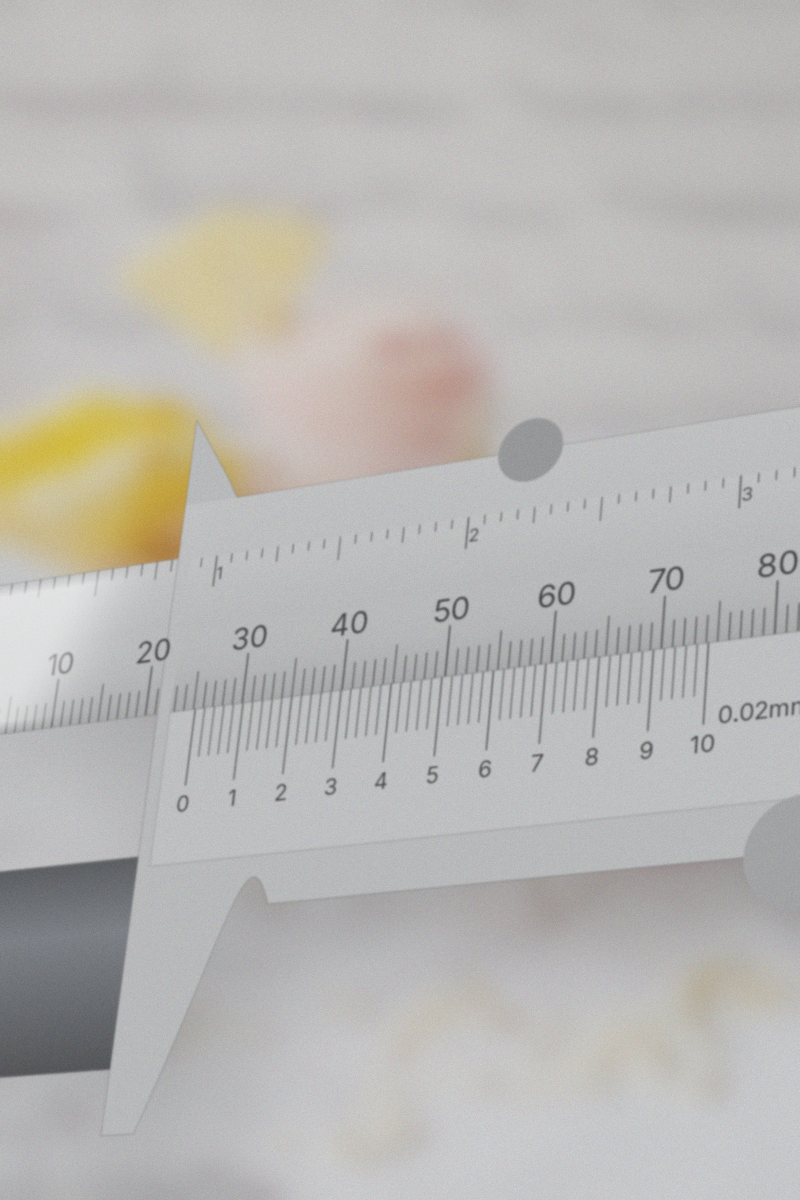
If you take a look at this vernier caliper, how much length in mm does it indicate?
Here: 25.2 mm
